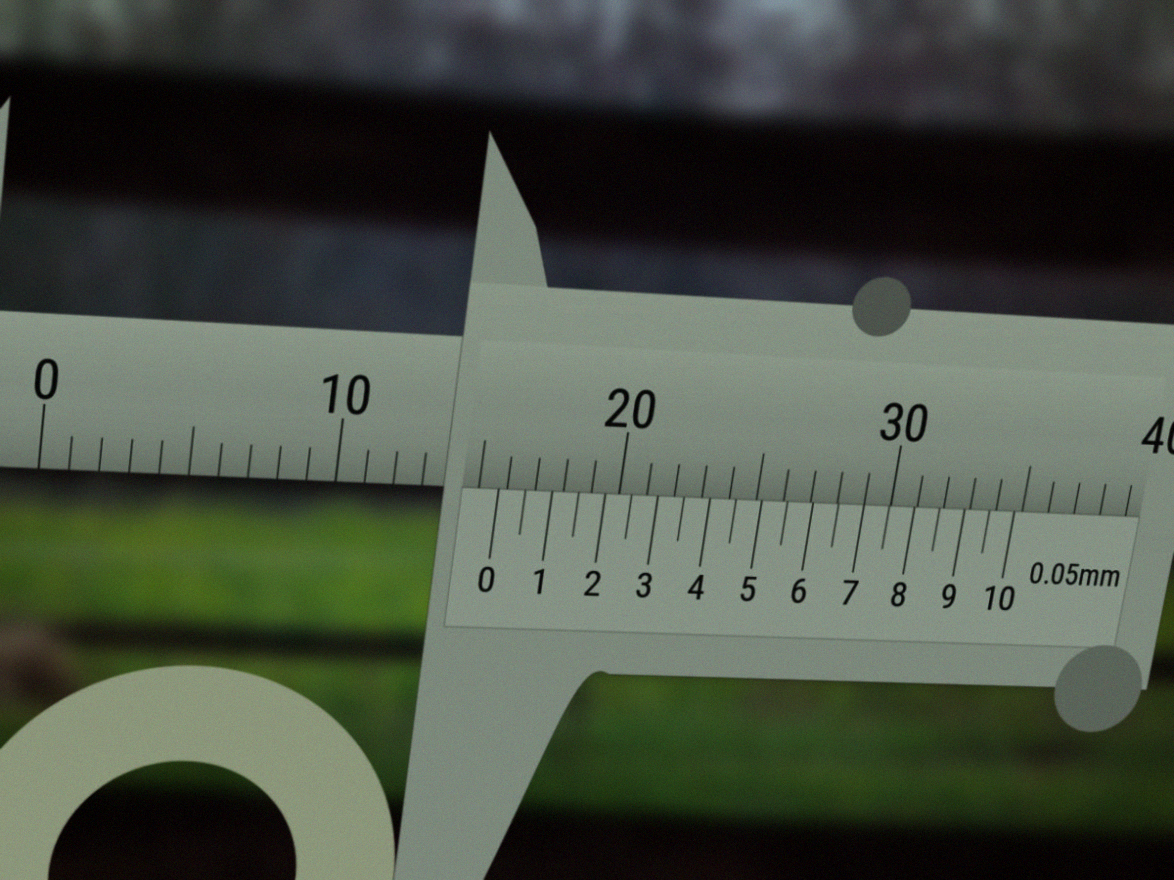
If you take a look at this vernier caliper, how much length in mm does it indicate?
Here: 15.70 mm
